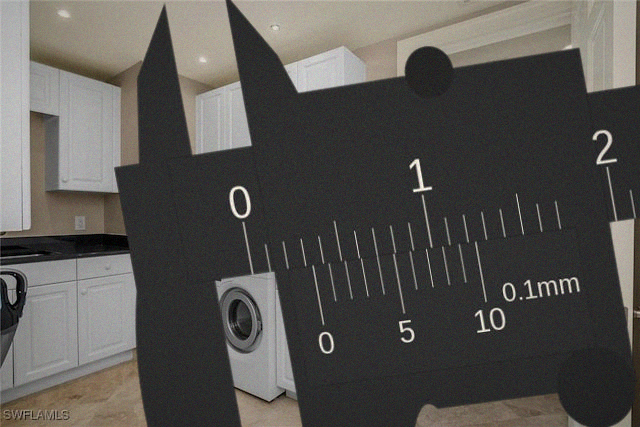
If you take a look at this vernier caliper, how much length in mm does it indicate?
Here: 3.4 mm
